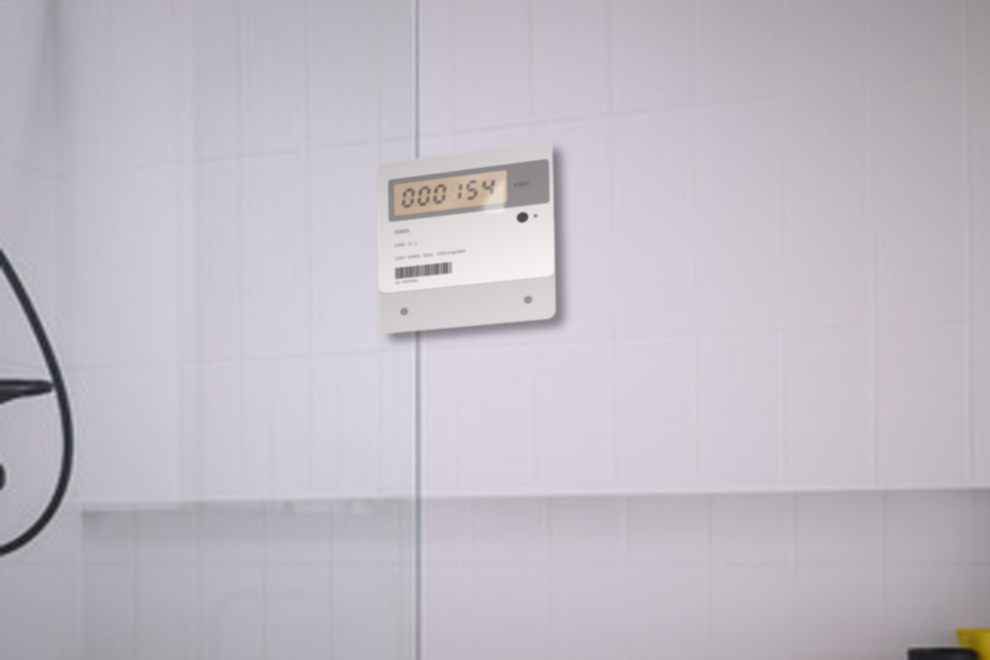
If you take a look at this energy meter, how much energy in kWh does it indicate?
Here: 154 kWh
